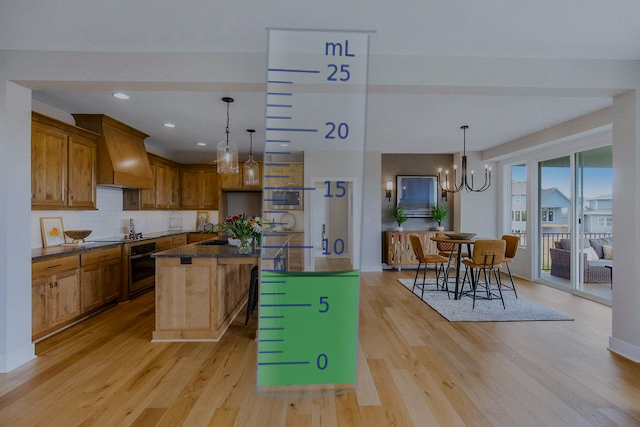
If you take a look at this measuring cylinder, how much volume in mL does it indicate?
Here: 7.5 mL
